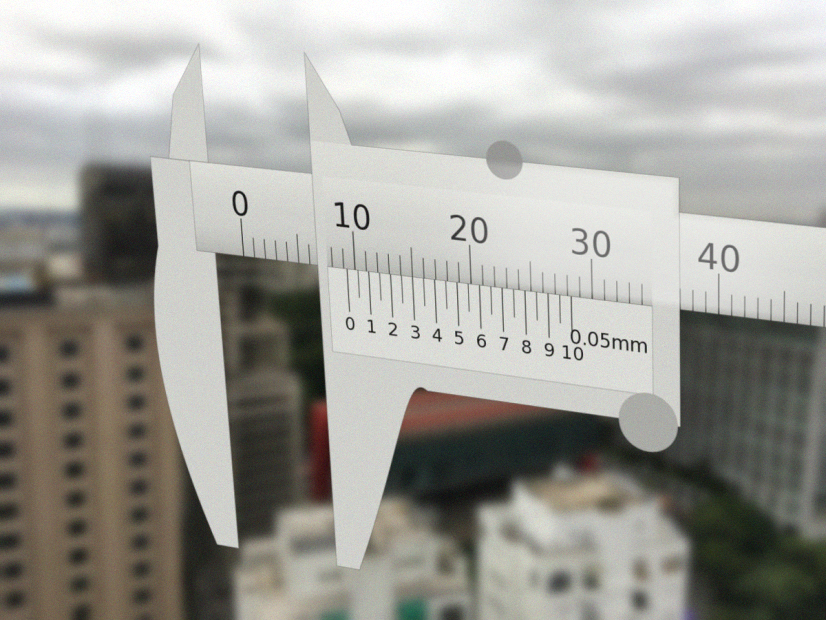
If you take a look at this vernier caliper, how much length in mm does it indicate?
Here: 9.3 mm
